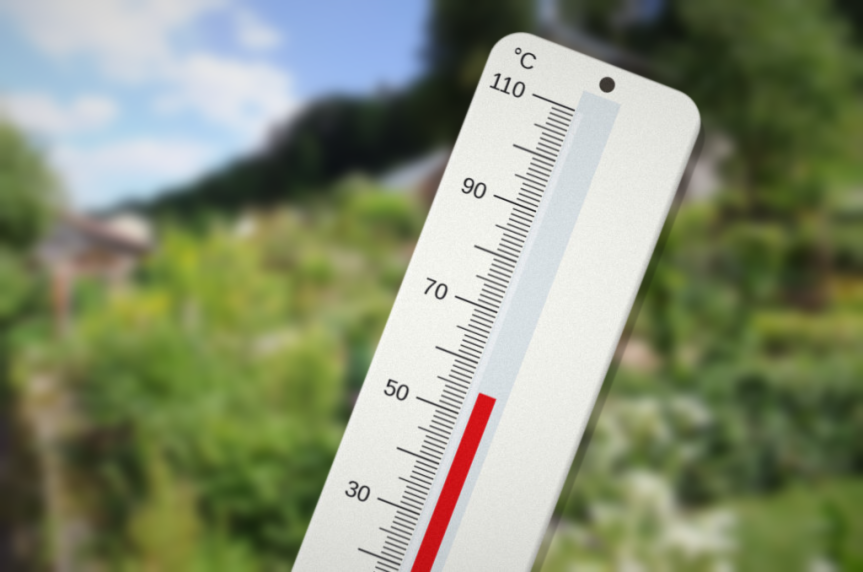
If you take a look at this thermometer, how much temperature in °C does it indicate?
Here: 55 °C
